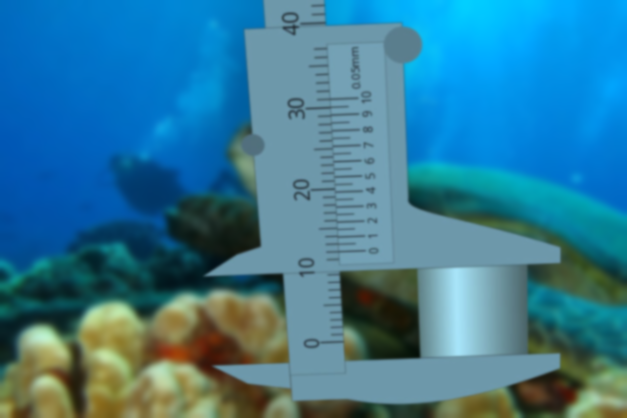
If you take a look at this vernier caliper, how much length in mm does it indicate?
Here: 12.0 mm
